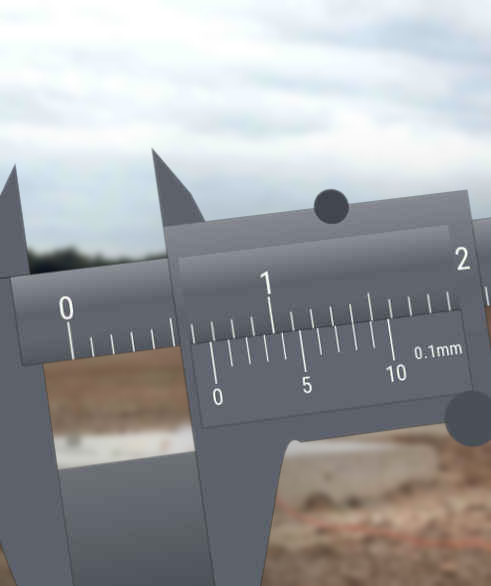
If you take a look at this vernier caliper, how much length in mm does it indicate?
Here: 6.8 mm
